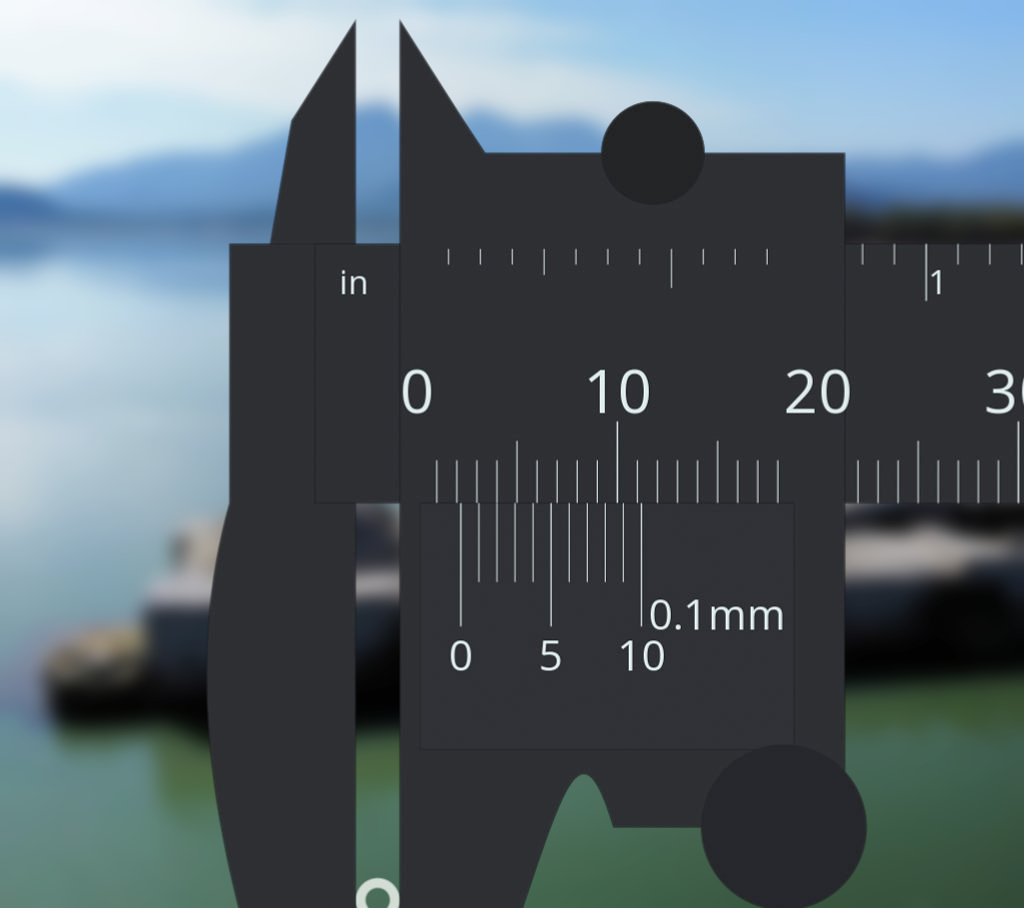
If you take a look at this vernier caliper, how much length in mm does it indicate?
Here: 2.2 mm
